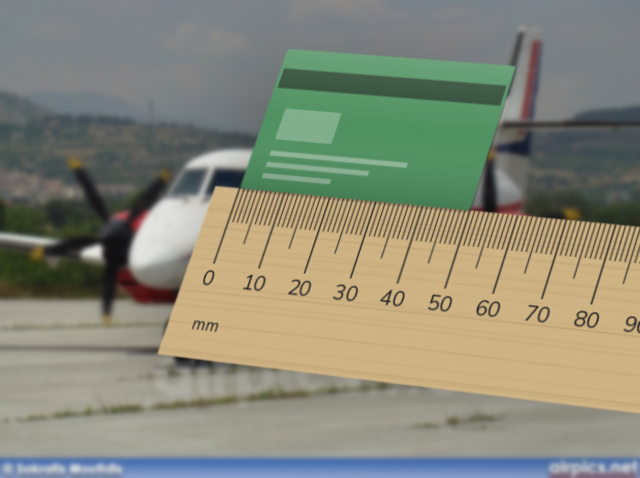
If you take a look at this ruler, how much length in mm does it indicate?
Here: 50 mm
